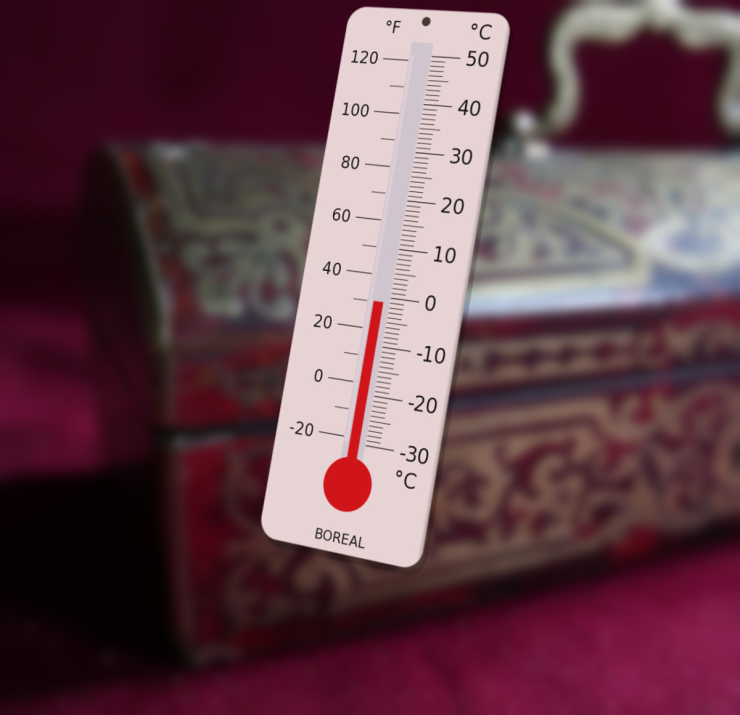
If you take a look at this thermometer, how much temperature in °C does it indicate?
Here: -1 °C
